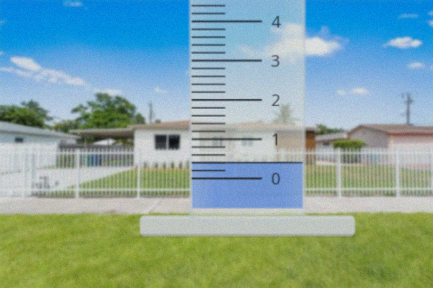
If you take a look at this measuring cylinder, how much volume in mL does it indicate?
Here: 0.4 mL
